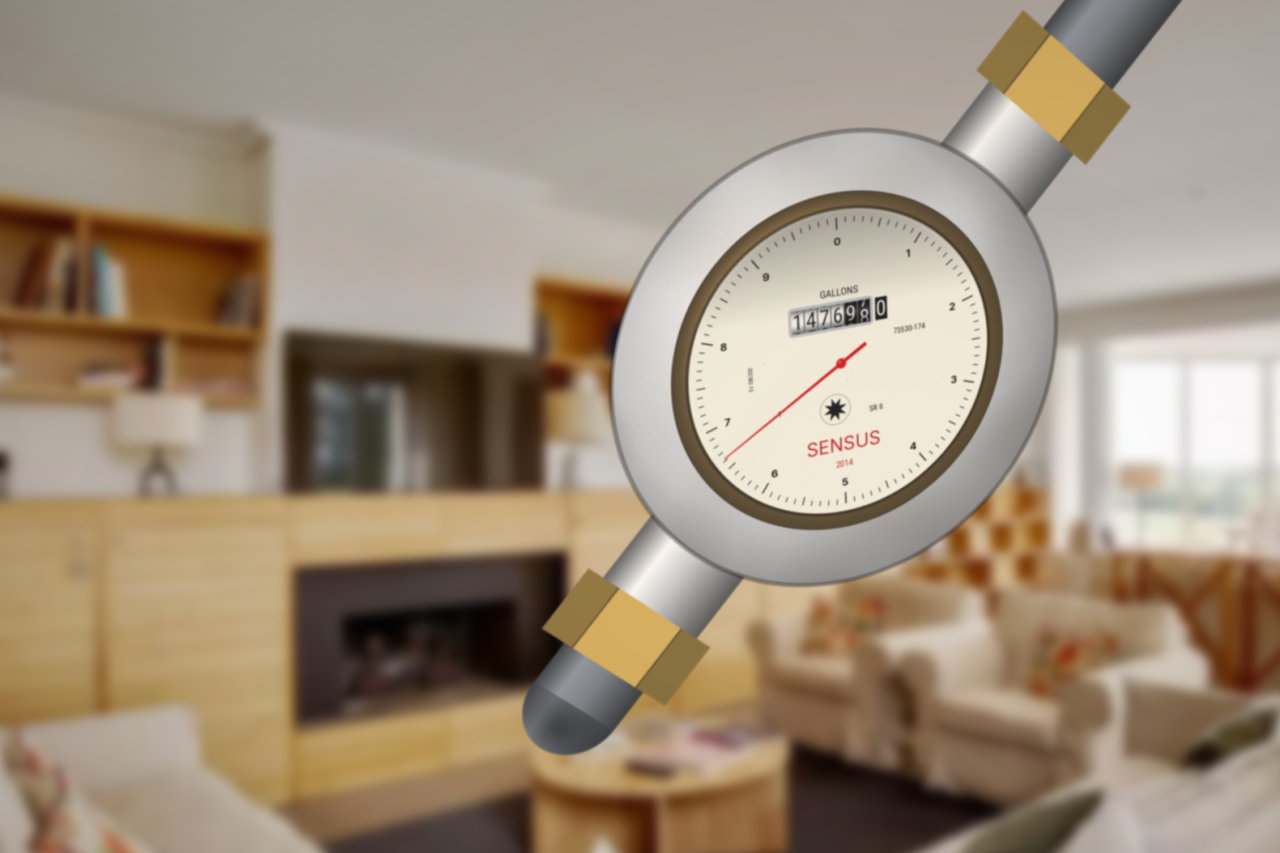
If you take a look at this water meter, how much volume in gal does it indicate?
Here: 1476976.6 gal
